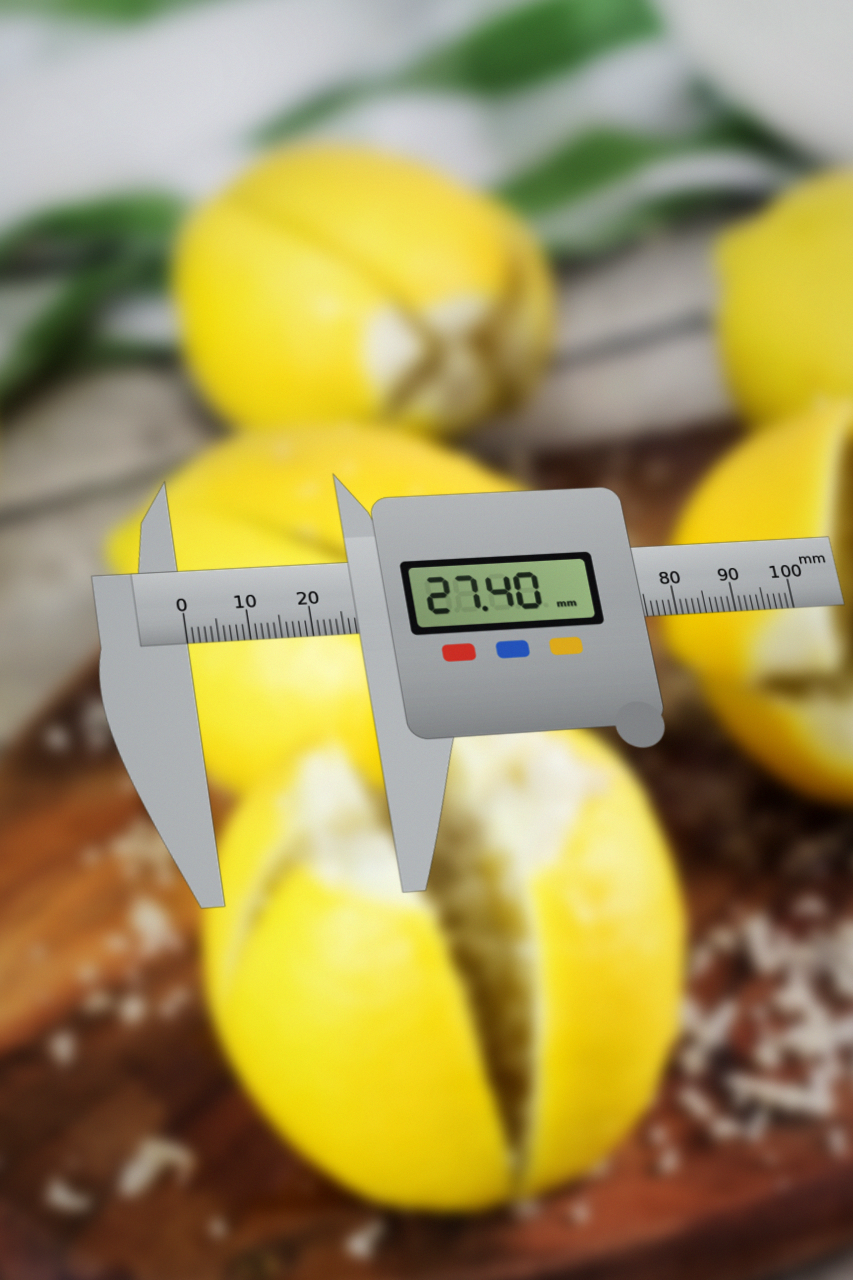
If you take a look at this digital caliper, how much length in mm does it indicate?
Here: 27.40 mm
